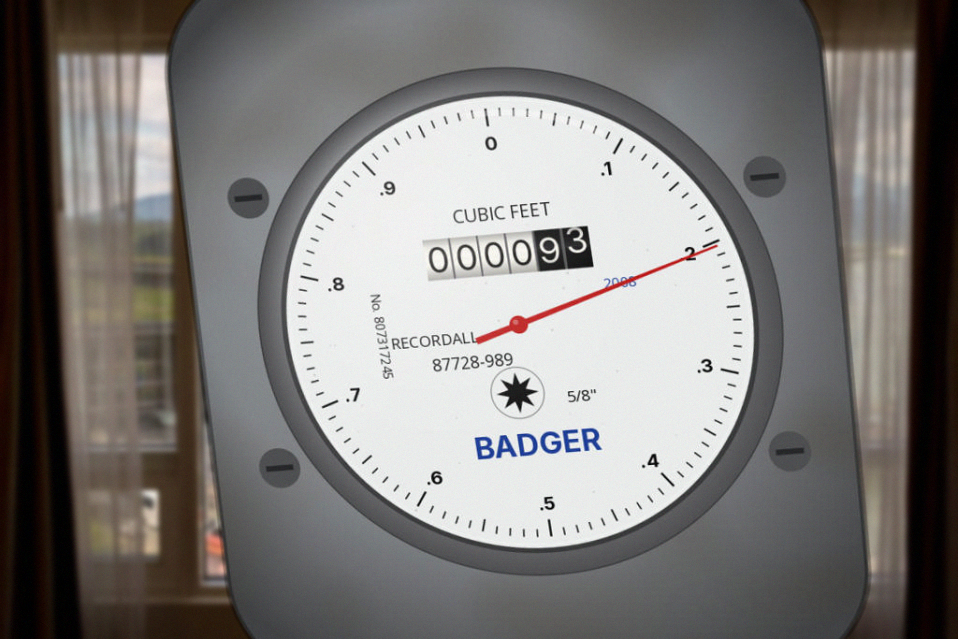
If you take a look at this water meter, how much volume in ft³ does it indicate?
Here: 93.20 ft³
